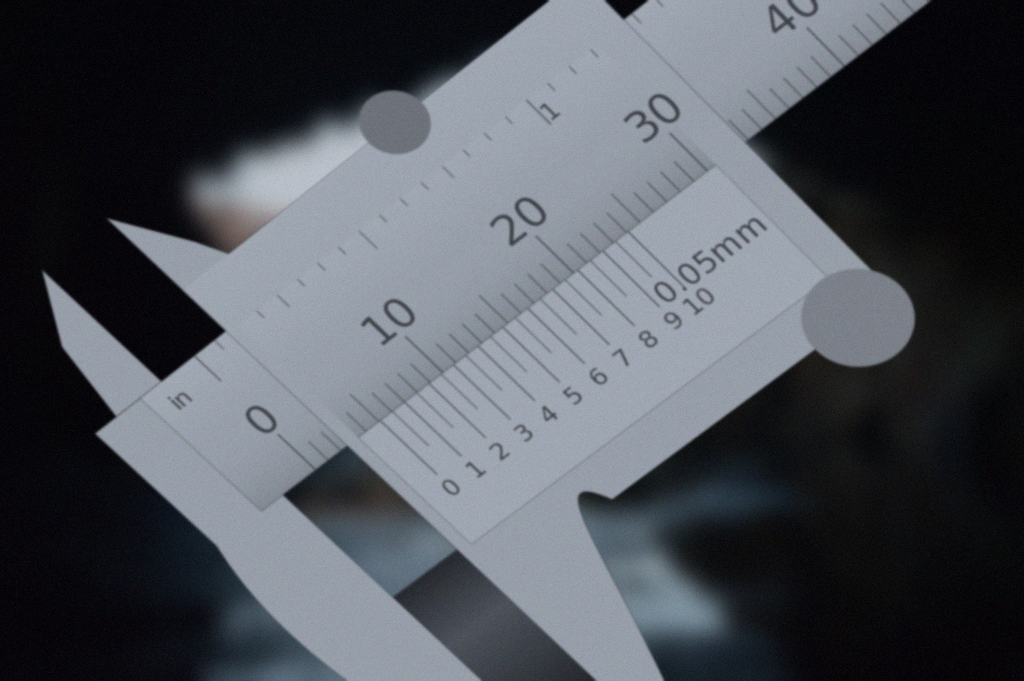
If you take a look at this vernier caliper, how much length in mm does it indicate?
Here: 5.1 mm
